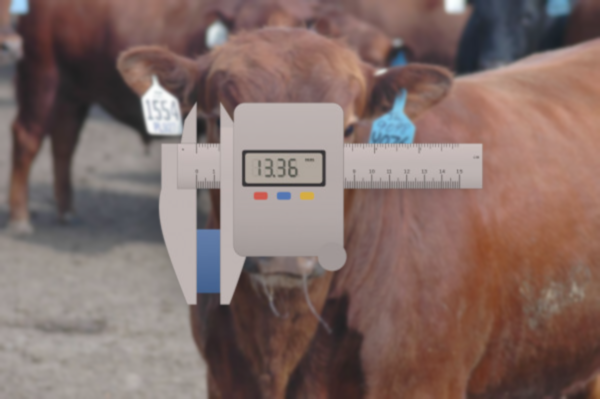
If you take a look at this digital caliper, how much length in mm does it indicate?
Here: 13.36 mm
